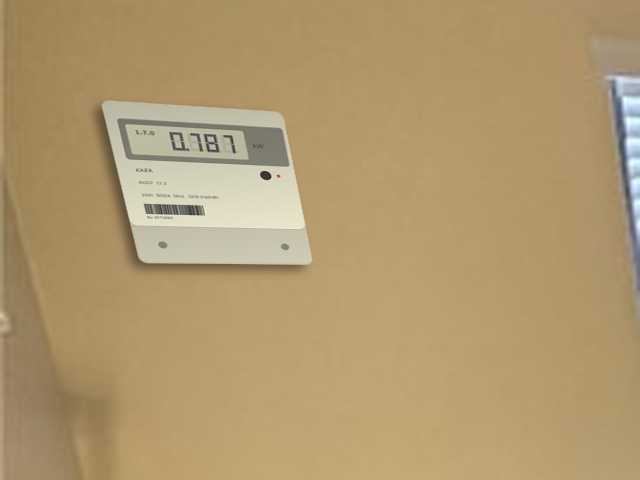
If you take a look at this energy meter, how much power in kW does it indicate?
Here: 0.787 kW
